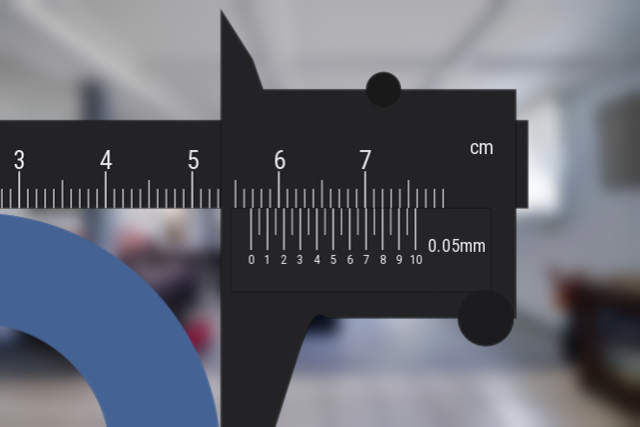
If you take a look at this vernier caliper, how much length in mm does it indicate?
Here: 56.8 mm
